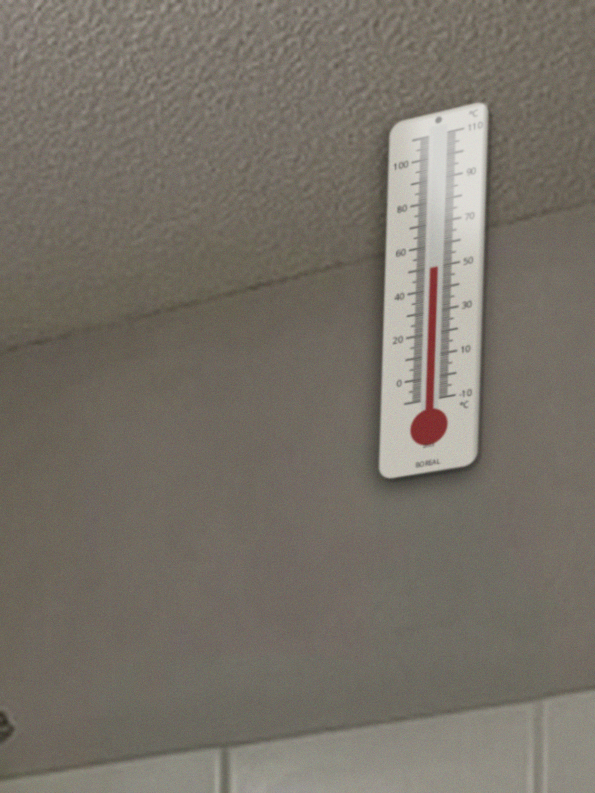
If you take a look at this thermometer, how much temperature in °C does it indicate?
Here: 50 °C
